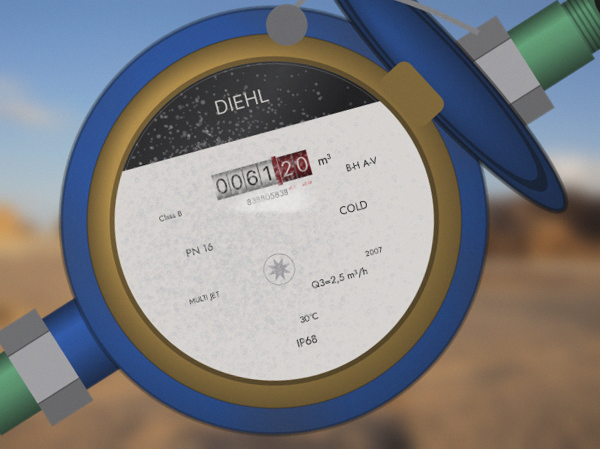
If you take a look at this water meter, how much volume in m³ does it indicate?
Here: 61.20 m³
